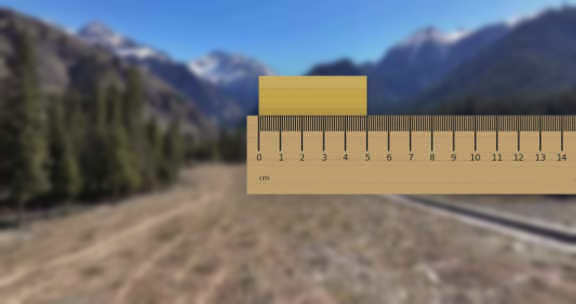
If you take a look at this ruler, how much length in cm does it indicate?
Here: 5 cm
